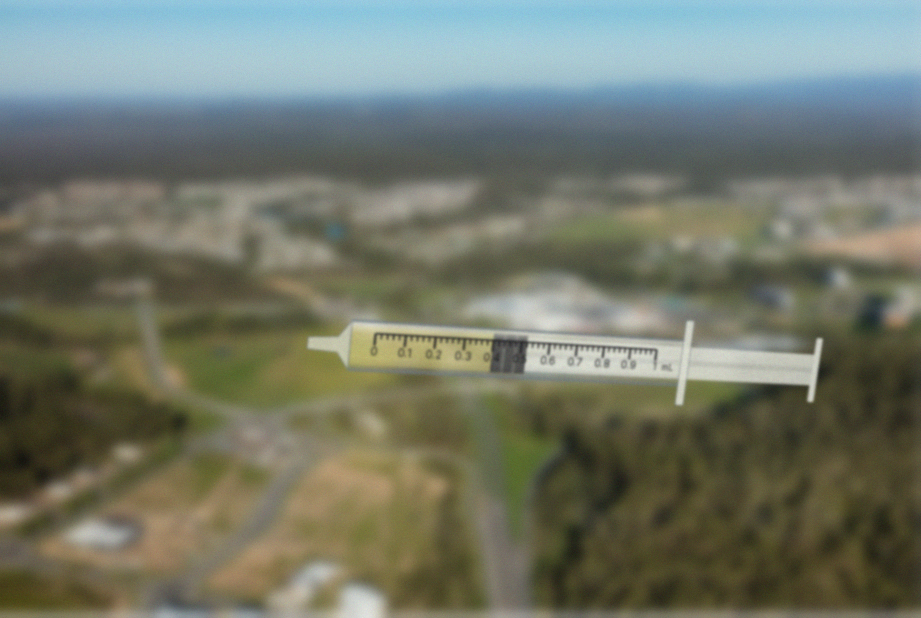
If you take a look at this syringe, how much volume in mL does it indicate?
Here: 0.4 mL
